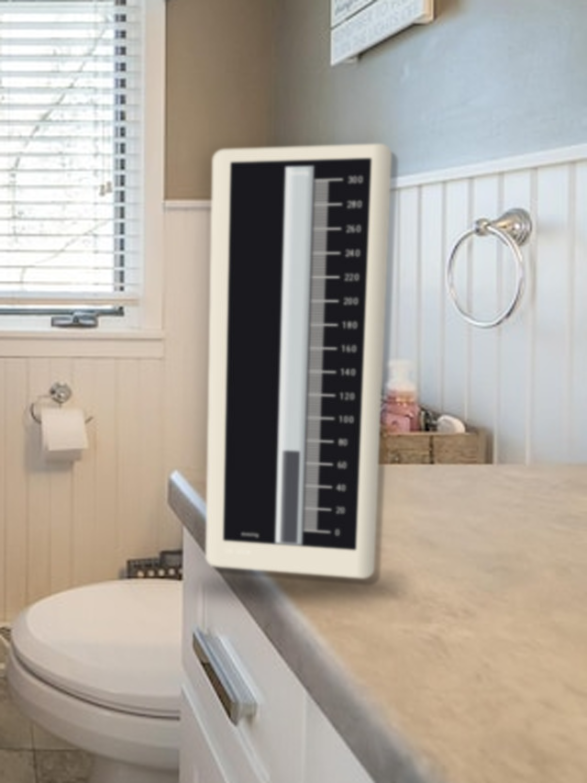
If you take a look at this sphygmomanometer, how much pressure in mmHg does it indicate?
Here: 70 mmHg
